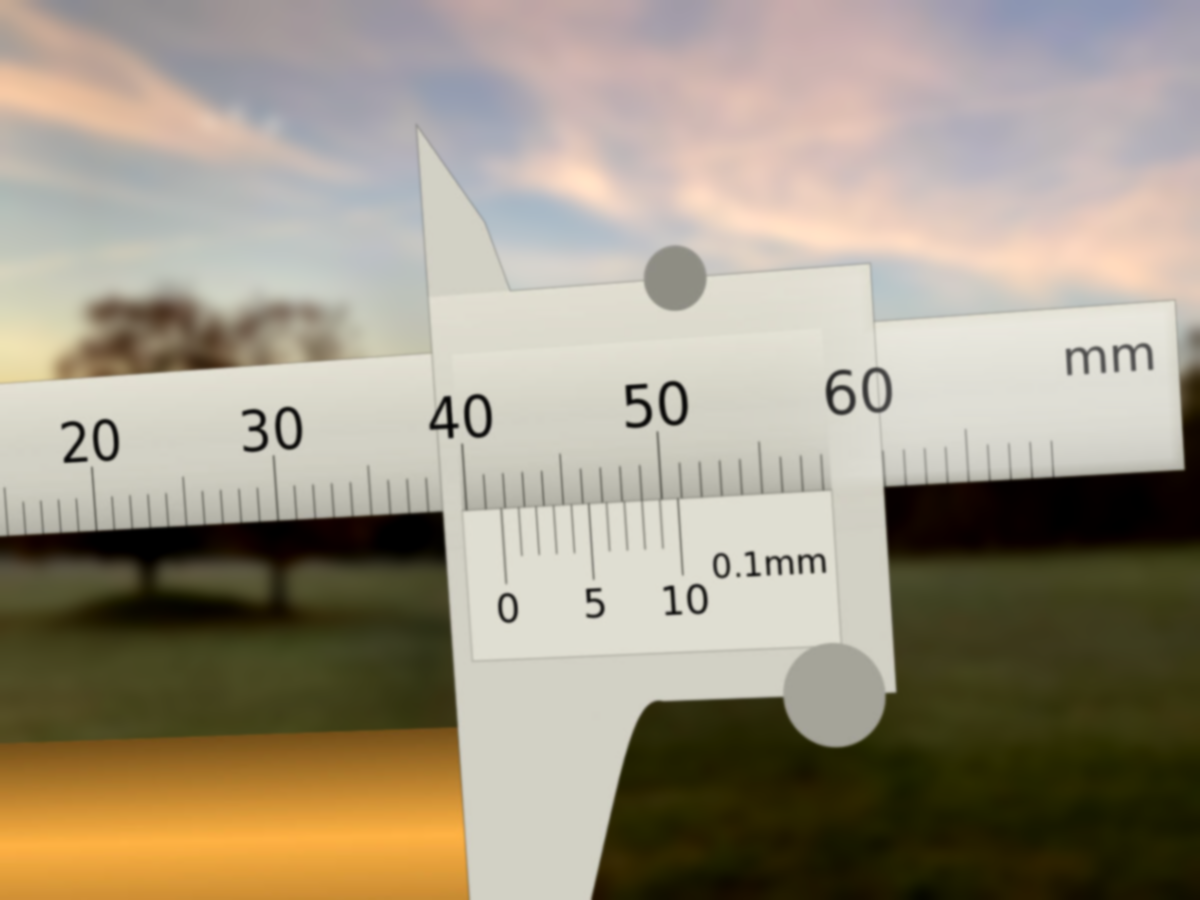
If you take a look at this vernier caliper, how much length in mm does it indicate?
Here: 41.8 mm
